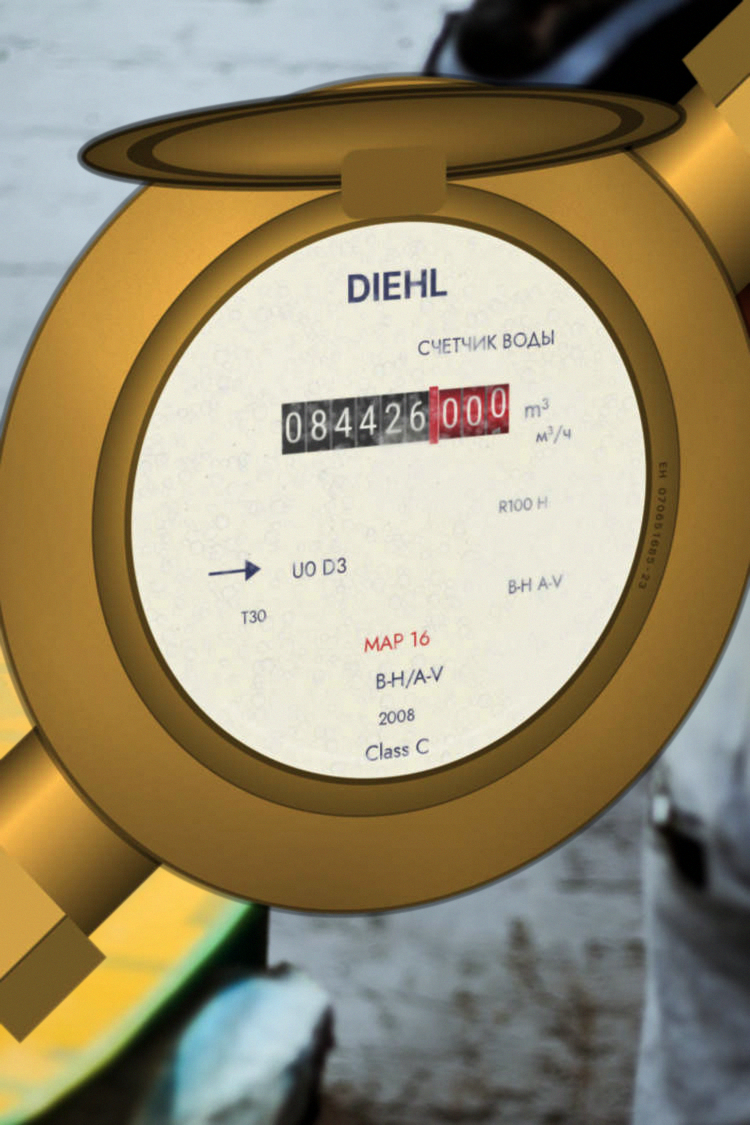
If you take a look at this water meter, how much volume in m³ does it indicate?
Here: 84426.000 m³
